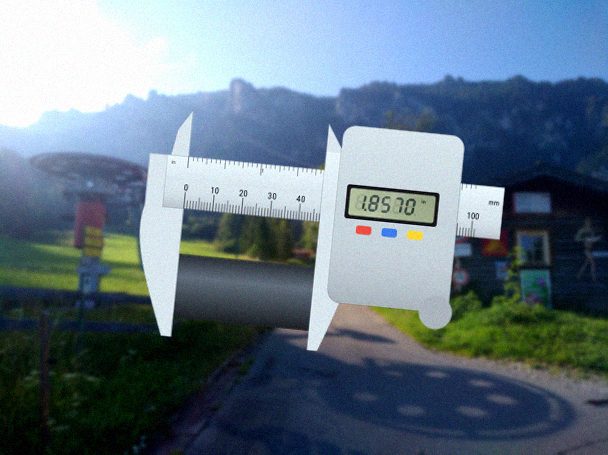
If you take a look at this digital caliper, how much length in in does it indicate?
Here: 1.8570 in
